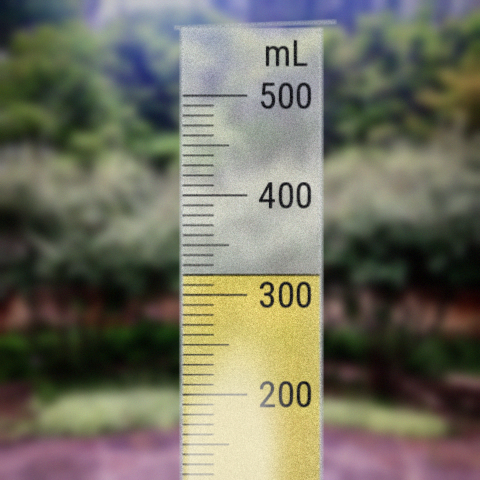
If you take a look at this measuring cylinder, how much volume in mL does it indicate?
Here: 320 mL
